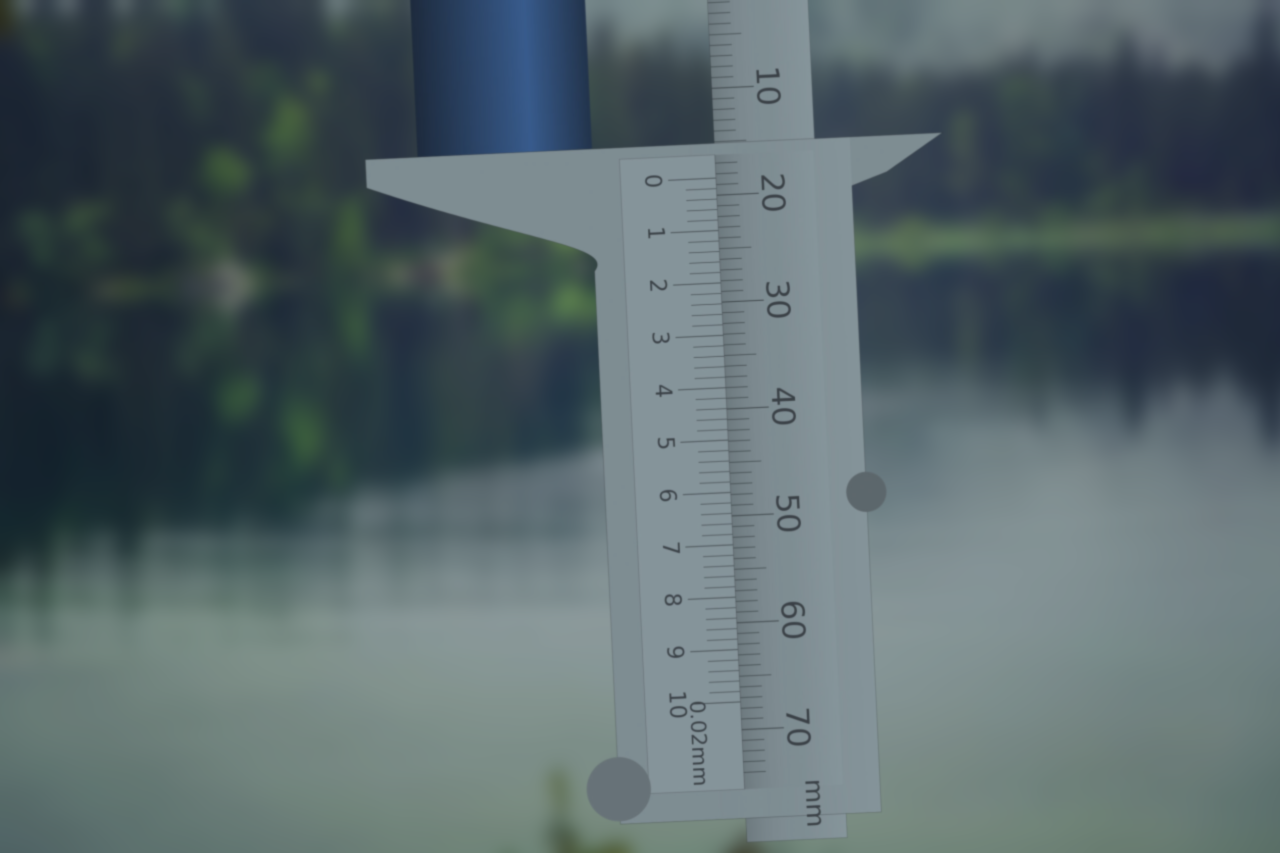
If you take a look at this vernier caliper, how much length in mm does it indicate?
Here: 18.4 mm
